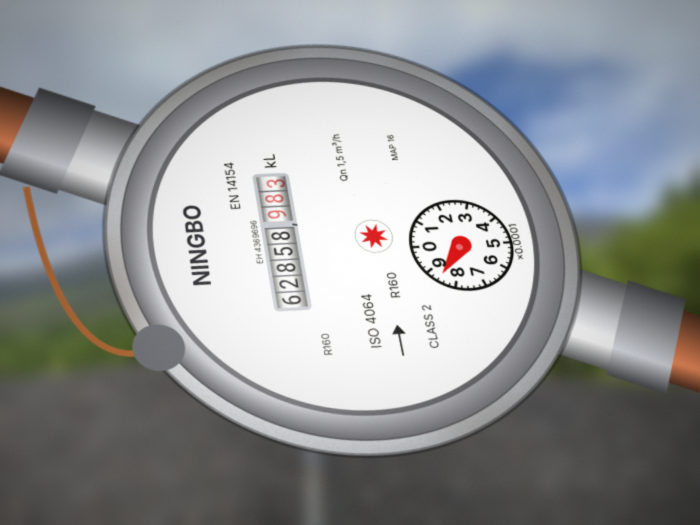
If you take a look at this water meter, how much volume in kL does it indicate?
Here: 62858.9828 kL
